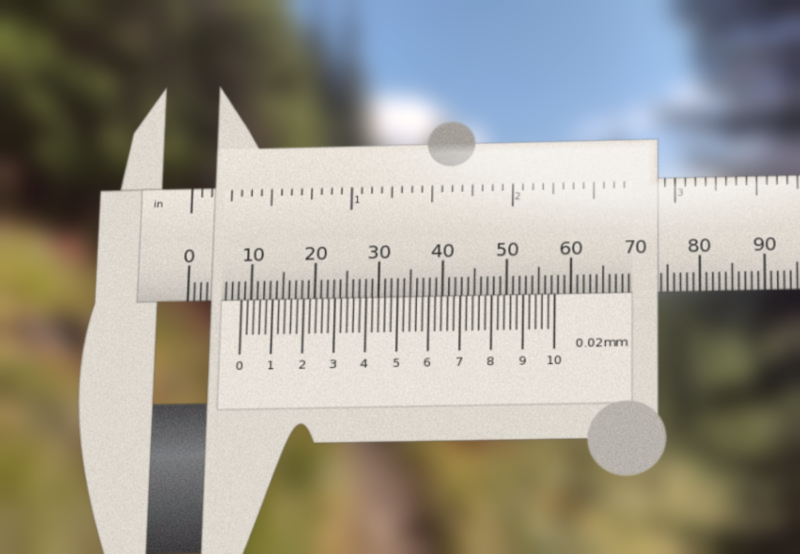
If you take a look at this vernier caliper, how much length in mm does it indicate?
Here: 8.5 mm
